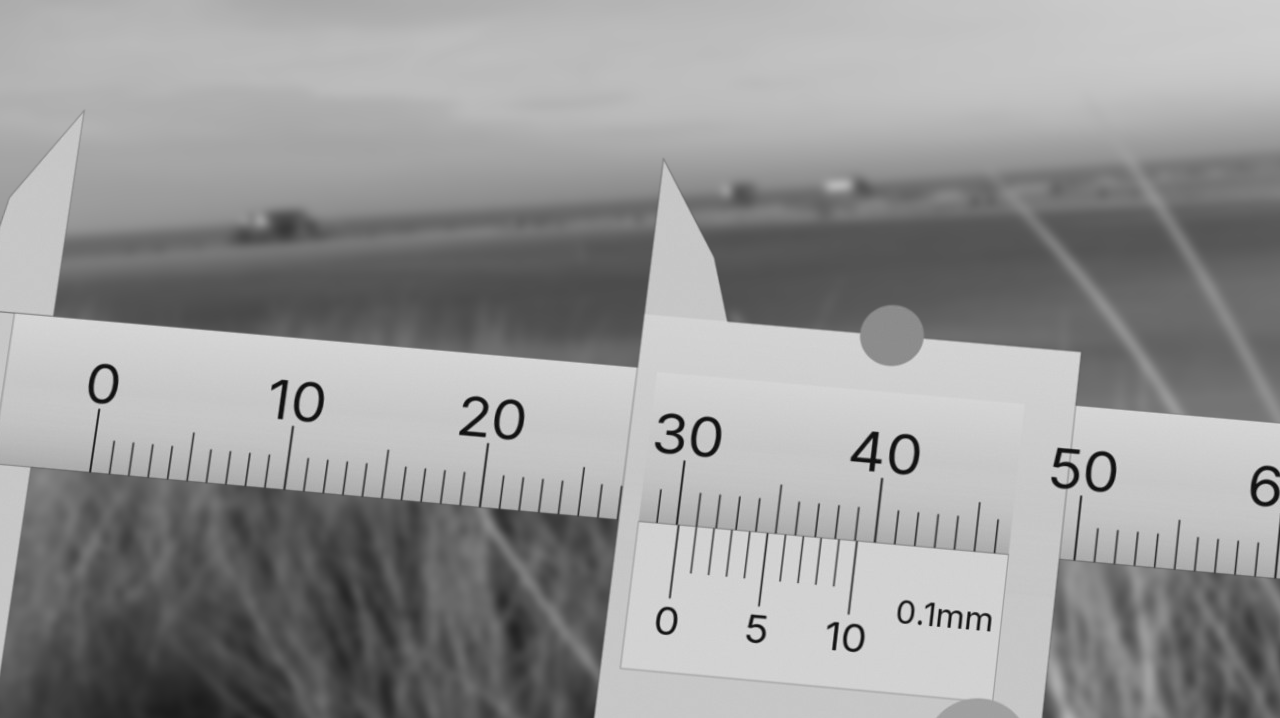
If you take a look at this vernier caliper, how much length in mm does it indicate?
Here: 30.1 mm
